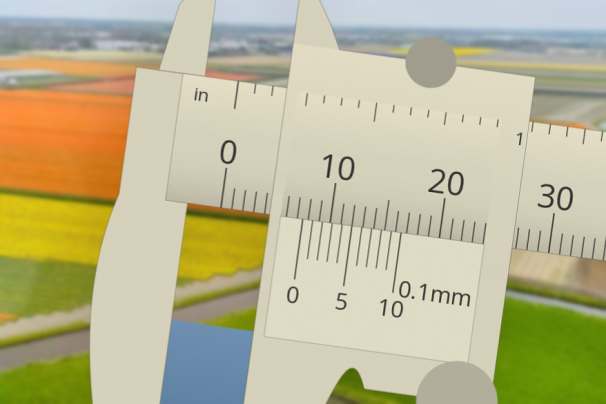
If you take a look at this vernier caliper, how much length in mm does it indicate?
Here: 7.5 mm
